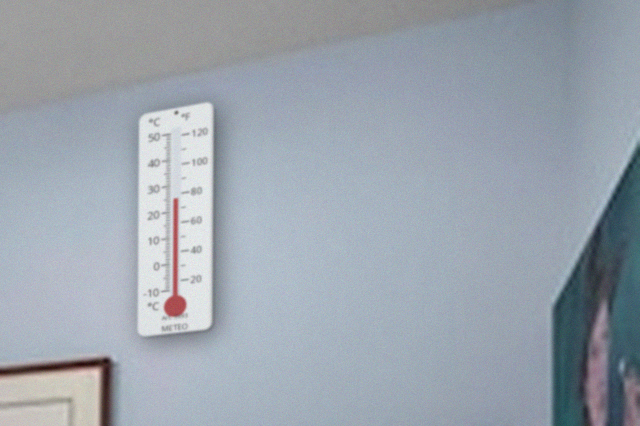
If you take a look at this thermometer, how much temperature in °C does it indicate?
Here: 25 °C
